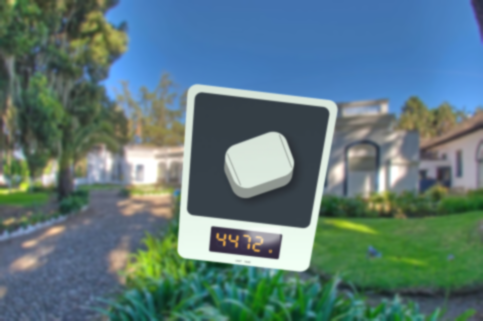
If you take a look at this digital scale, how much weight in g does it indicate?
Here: 4472 g
